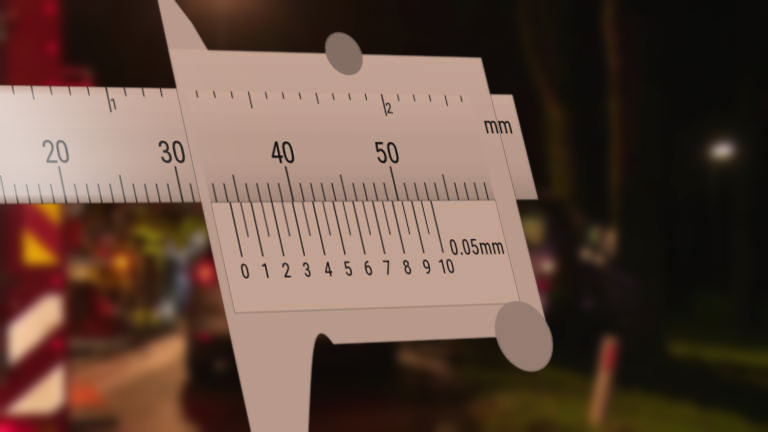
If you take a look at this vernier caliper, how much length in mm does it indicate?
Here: 34.2 mm
